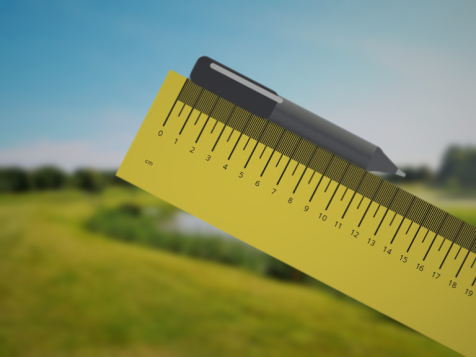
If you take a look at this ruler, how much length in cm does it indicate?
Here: 13 cm
